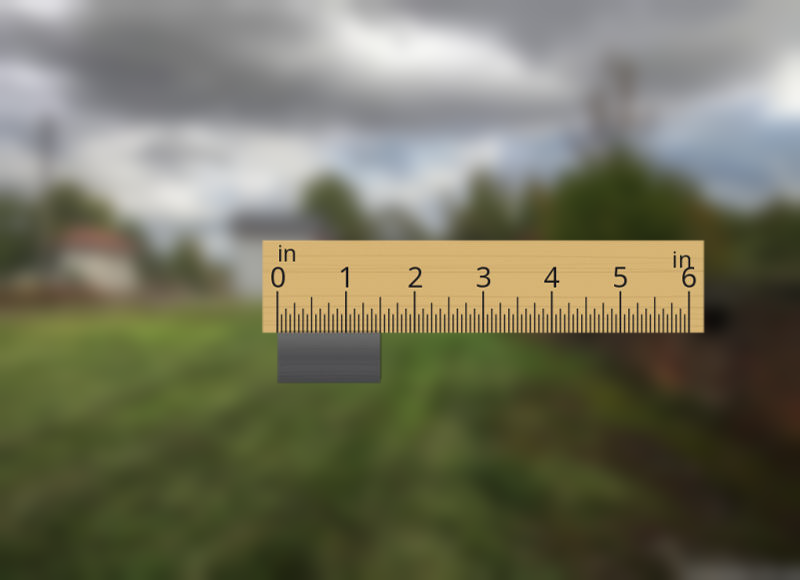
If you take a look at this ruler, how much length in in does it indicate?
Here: 1.5 in
